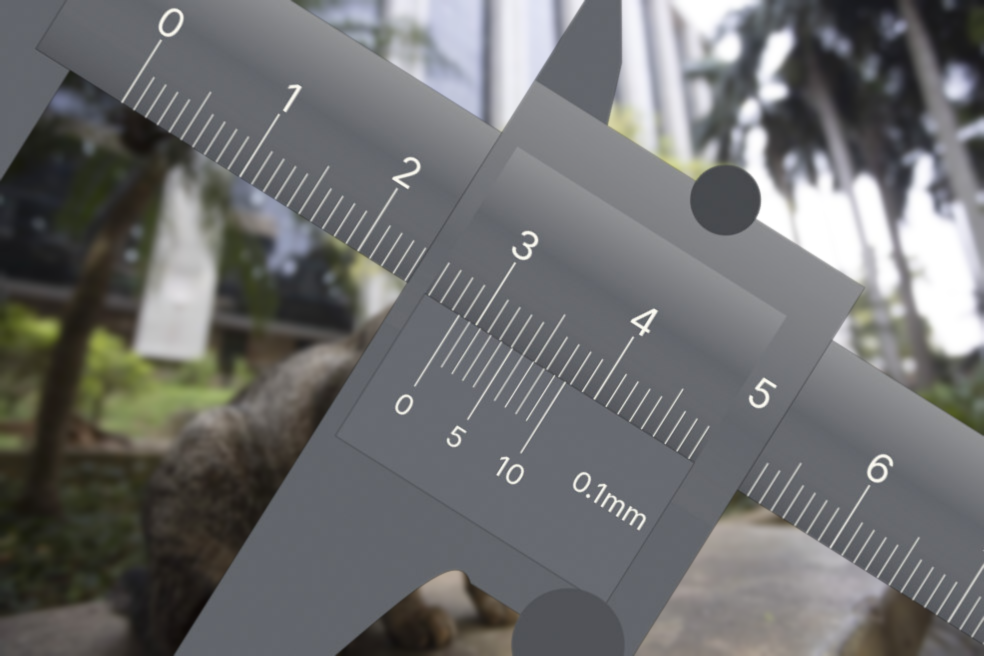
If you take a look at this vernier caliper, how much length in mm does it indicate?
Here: 28.6 mm
